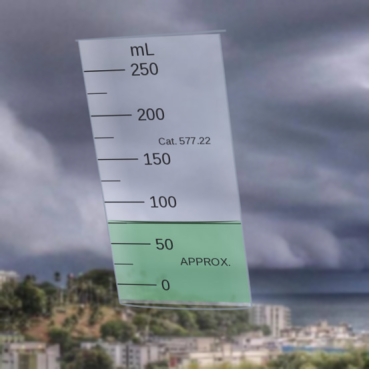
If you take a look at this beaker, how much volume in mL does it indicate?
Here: 75 mL
